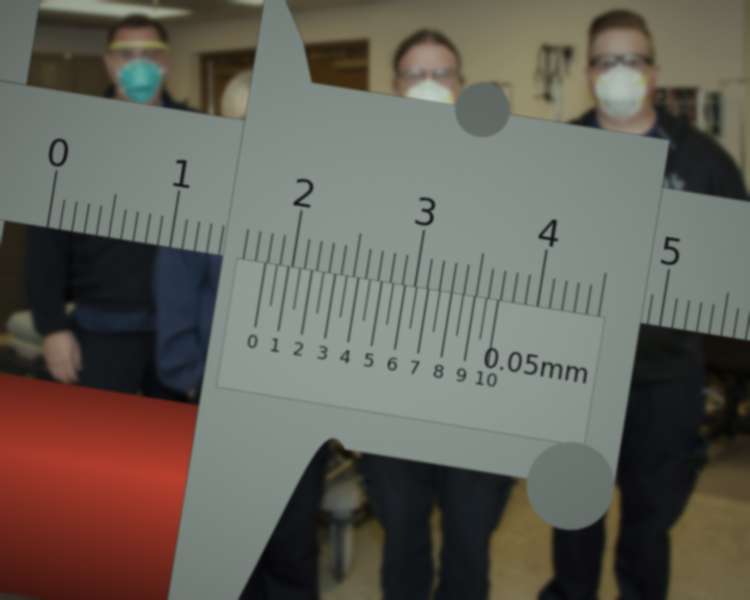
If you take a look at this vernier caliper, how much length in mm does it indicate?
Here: 17.8 mm
